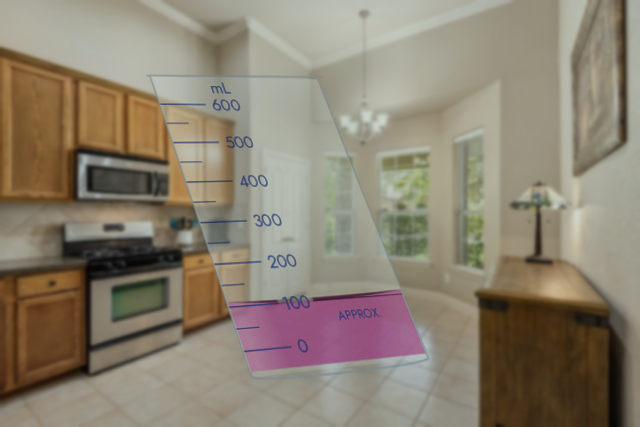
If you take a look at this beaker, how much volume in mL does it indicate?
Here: 100 mL
